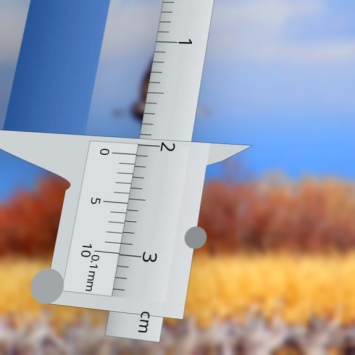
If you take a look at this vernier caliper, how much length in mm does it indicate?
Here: 20.9 mm
